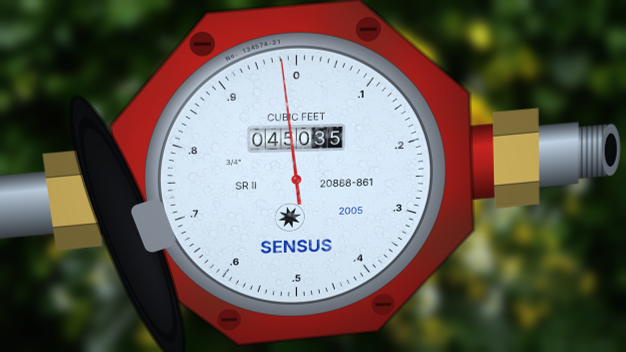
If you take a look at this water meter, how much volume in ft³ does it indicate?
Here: 45034.98 ft³
